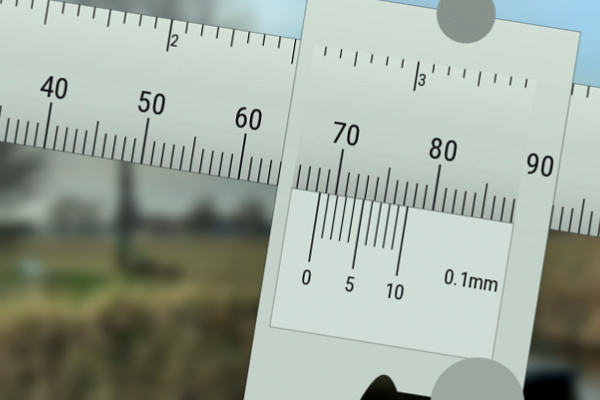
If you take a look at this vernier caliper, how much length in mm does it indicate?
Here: 68.4 mm
